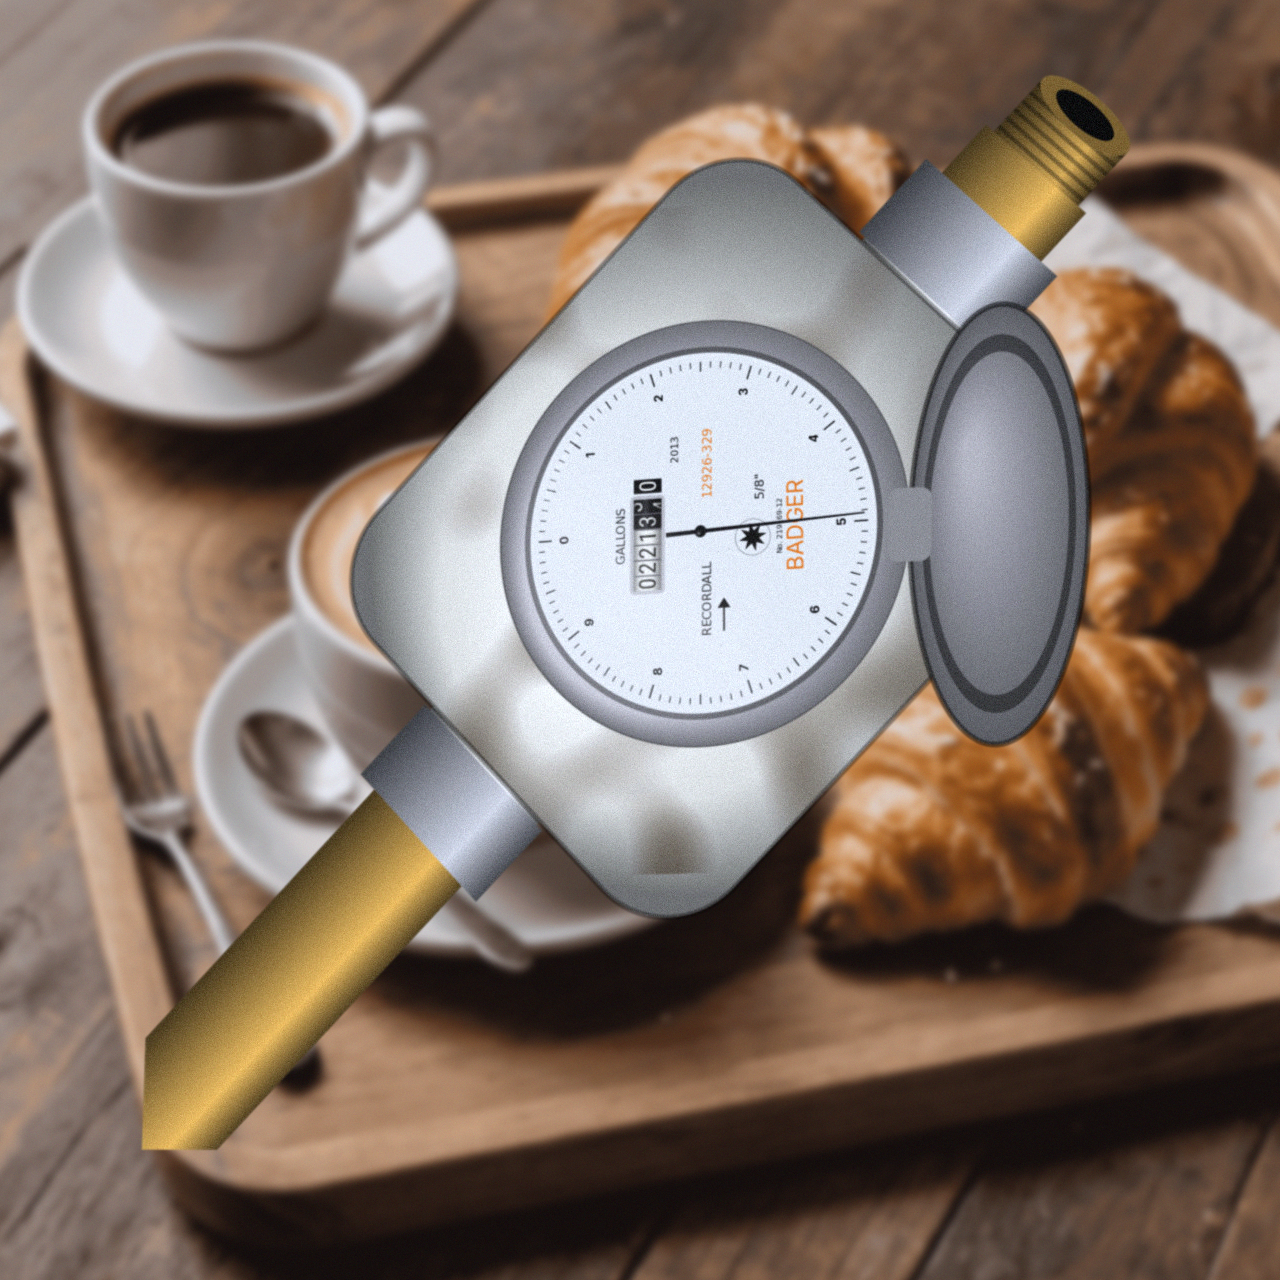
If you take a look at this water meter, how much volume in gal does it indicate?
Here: 221334.9 gal
